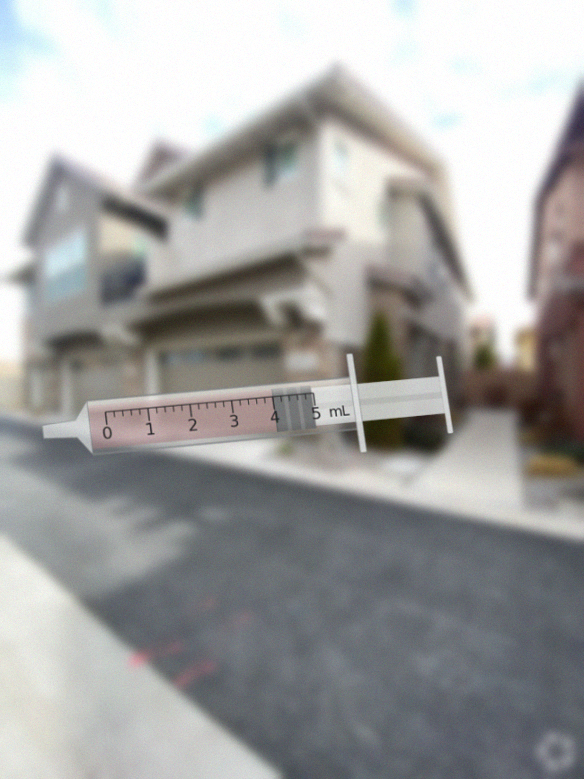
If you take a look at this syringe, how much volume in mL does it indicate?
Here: 4 mL
